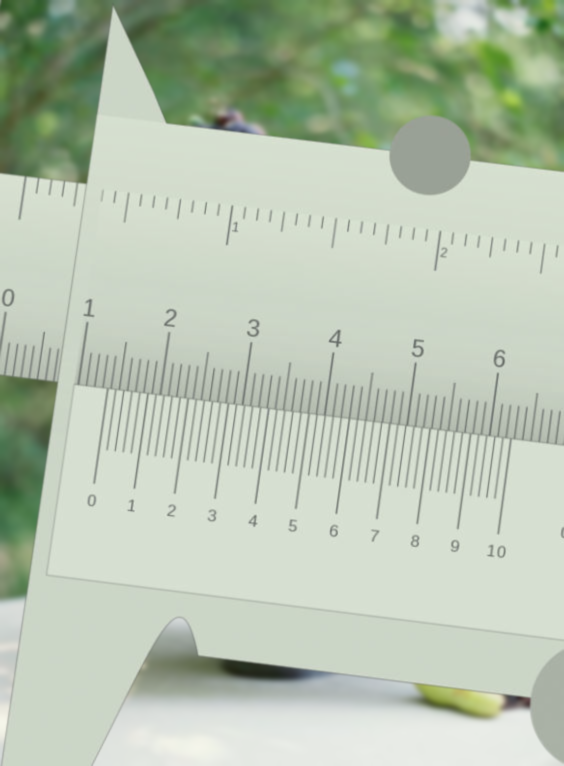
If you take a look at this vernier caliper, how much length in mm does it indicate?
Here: 13.6 mm
